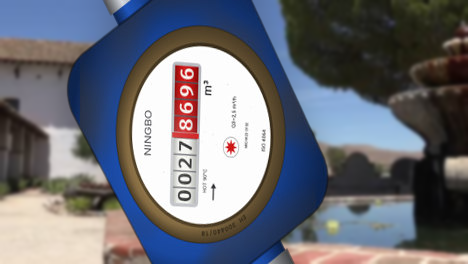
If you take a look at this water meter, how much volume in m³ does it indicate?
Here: 27.8696 m³
